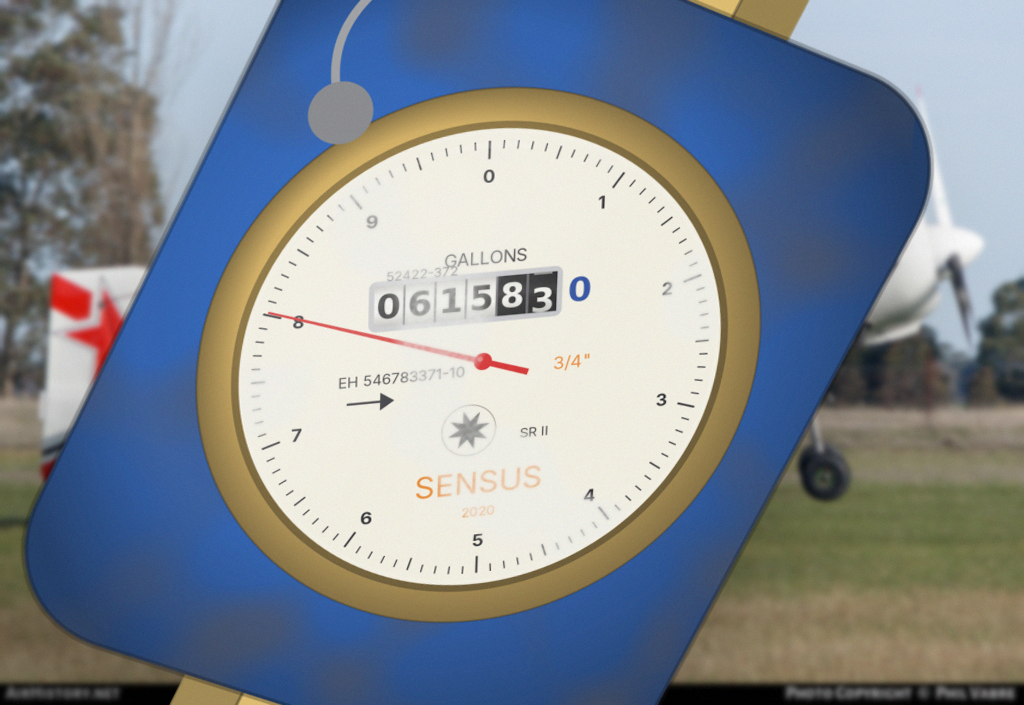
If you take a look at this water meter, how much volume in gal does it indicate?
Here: 615828.0 gal
